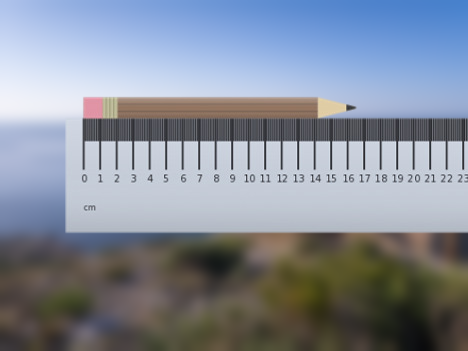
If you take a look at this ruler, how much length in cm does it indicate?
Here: 16.5 cm
